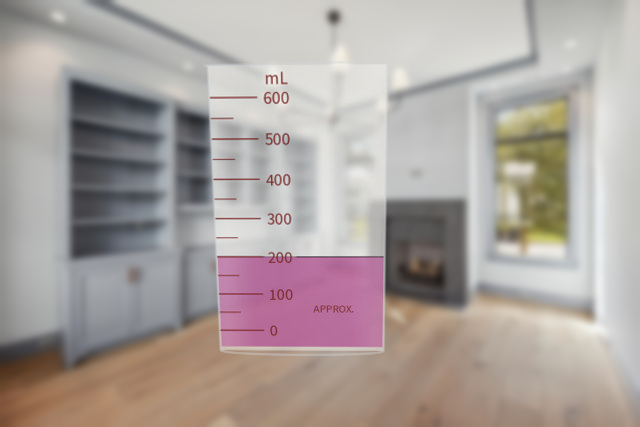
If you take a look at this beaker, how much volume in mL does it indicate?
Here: 200 mL
